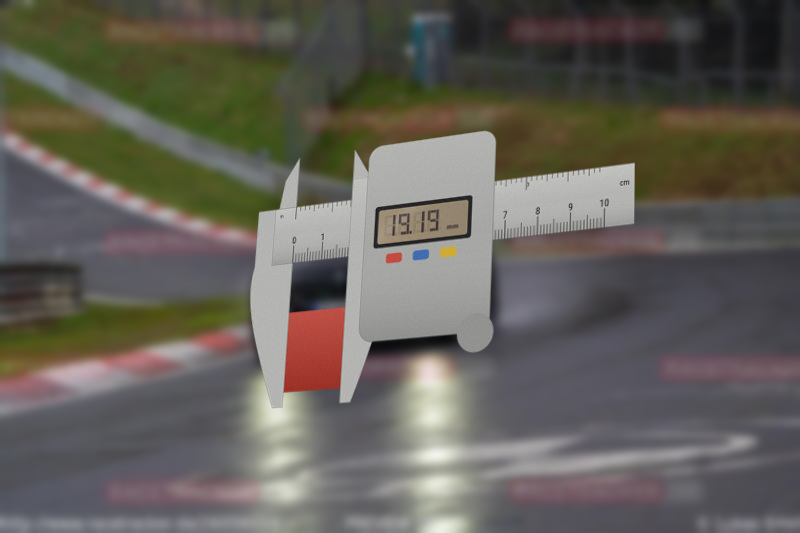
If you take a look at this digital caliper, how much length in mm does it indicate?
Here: 19.19 mm
